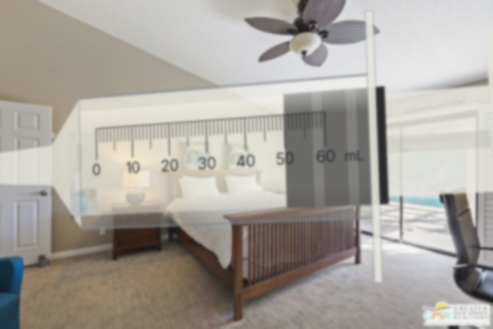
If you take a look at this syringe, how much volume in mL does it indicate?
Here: 50 mL
